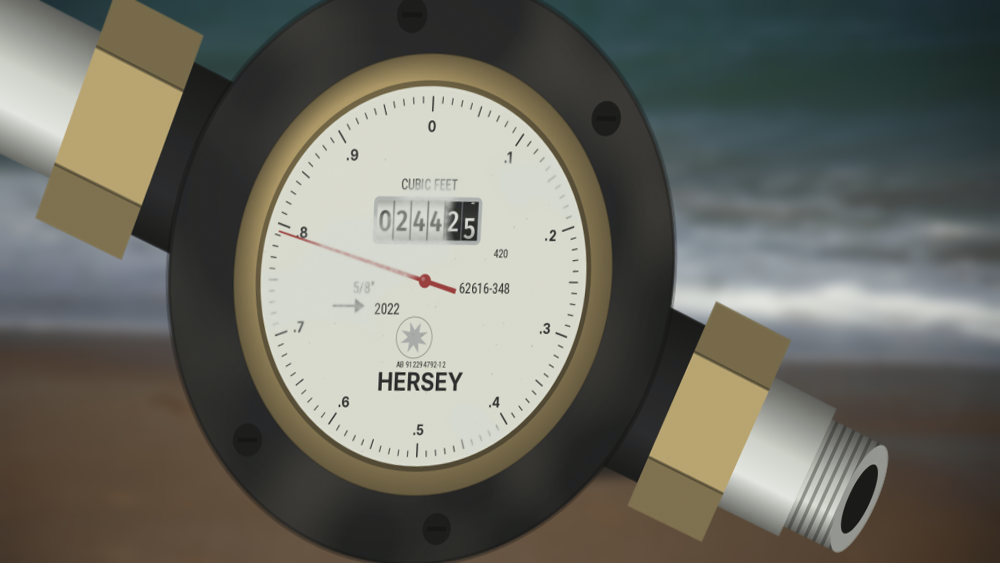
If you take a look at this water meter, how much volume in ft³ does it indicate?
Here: 24424.79 ft³
